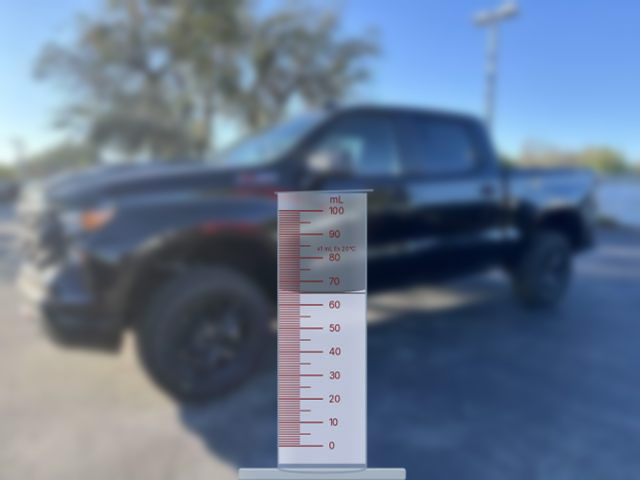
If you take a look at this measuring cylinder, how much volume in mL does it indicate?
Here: 65 mL
